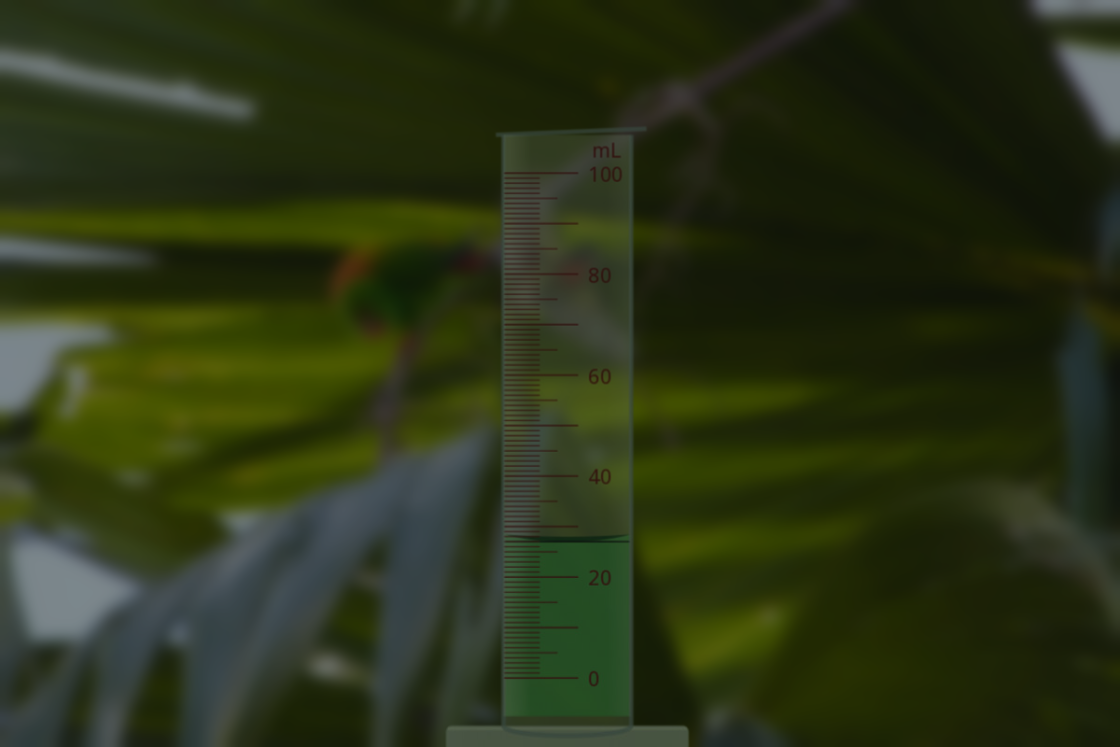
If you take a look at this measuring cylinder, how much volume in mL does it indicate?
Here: 27 mL
